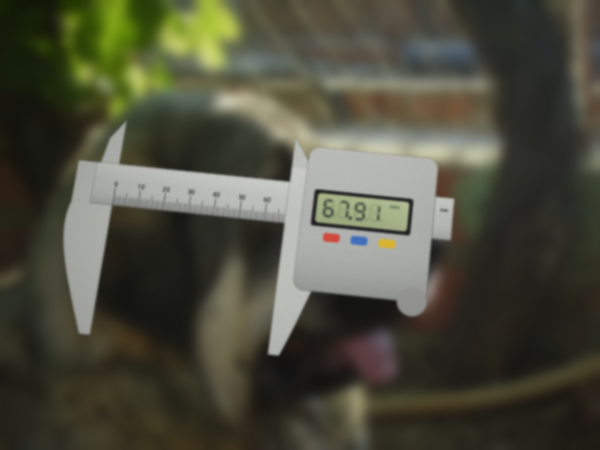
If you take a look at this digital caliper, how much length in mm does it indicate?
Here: 67.91 mm
